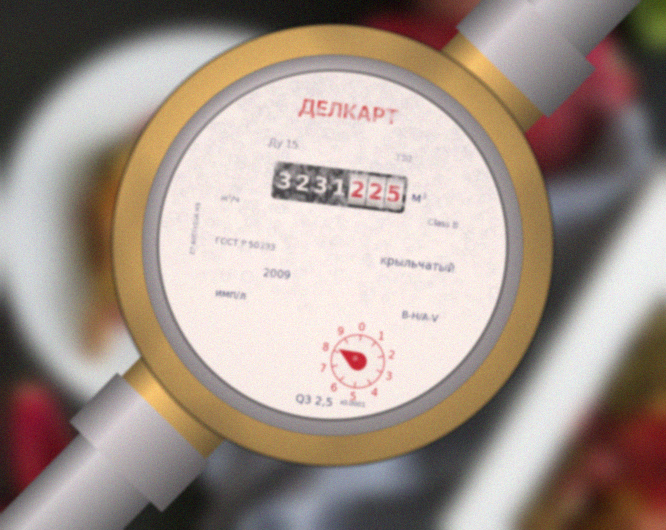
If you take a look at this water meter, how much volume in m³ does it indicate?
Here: 3231.2258 m³
